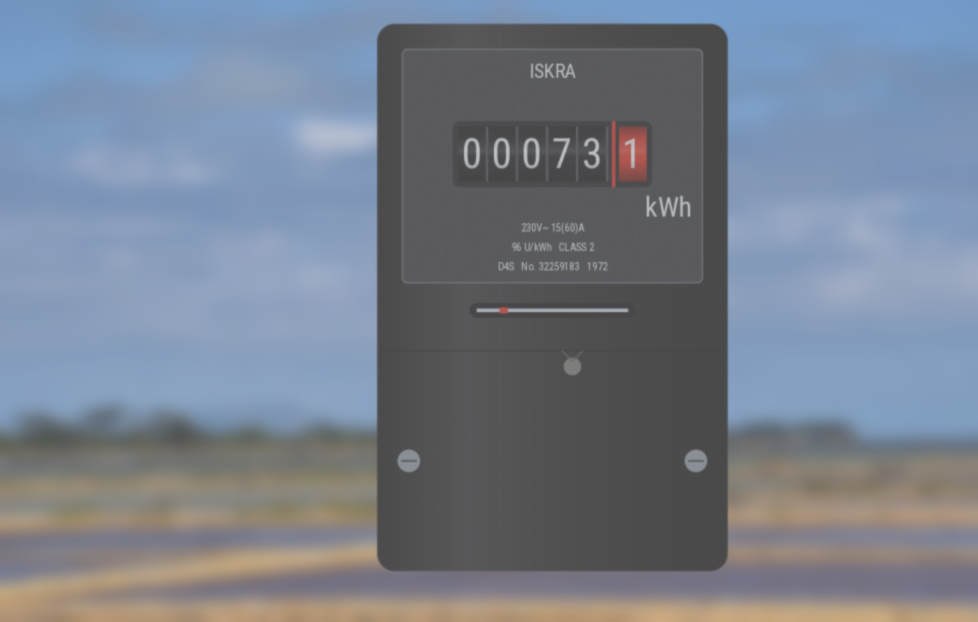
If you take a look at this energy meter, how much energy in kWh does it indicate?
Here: 73.1 kWh
